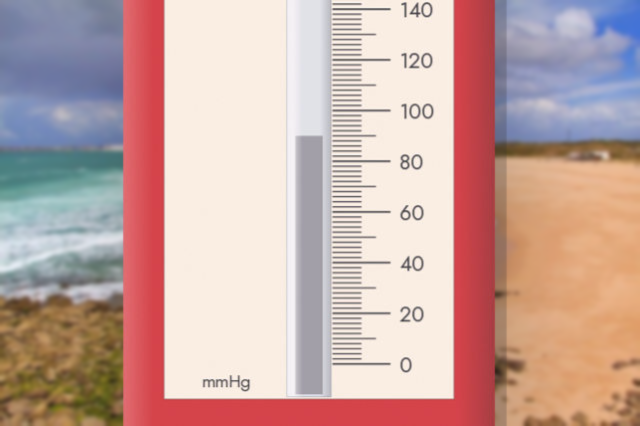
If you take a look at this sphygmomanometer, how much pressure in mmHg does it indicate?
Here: 90 mmHg
